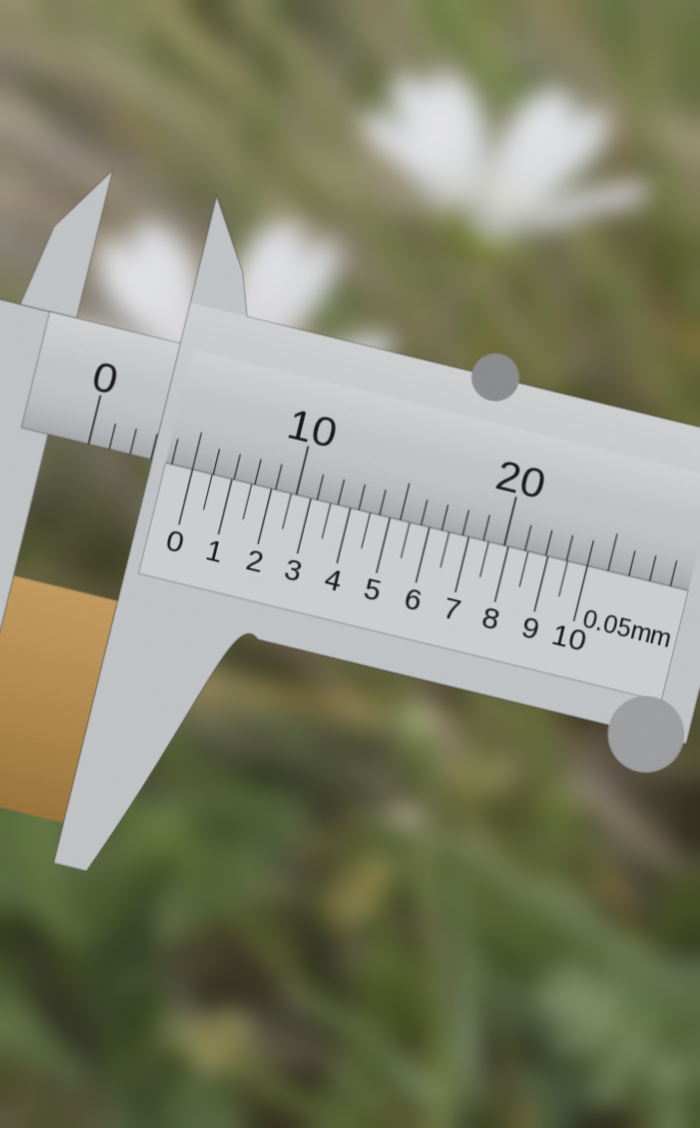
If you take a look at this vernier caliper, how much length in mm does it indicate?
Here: 5.0 mm
